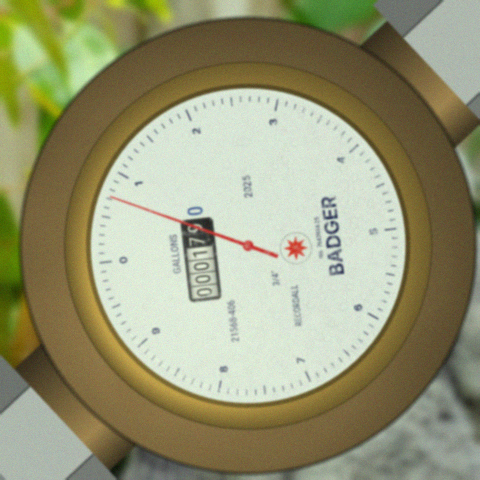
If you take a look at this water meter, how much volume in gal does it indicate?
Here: 1790.7 gal
